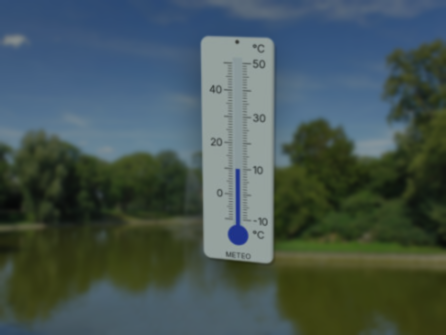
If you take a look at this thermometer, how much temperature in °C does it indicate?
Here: 10 °C
